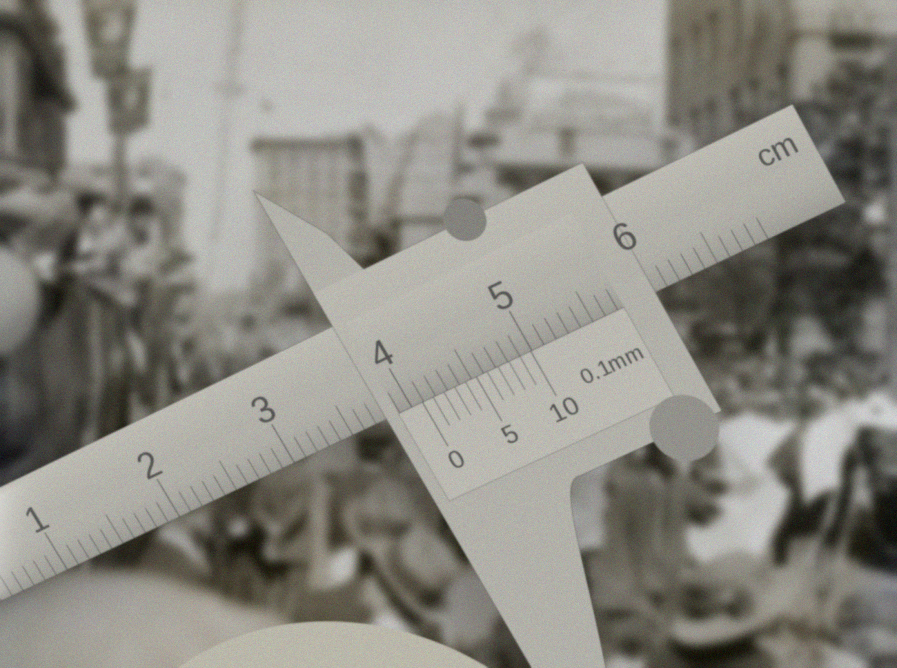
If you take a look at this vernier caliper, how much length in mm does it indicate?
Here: 40.9 mm
